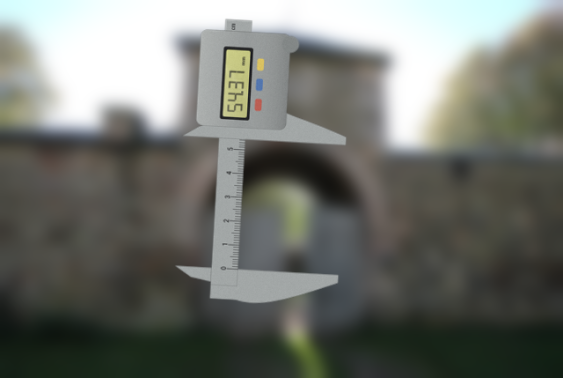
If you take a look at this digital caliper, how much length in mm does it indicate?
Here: 54.37 mm
